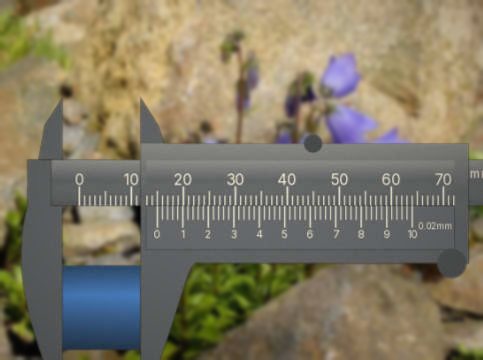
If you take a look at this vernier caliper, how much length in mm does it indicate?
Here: 15.0 mm
